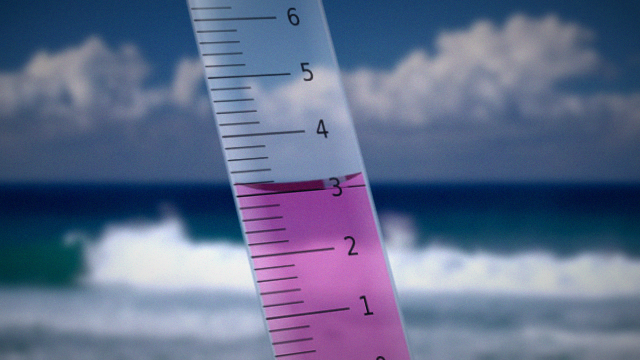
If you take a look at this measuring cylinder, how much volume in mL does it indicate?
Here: 3 mL
